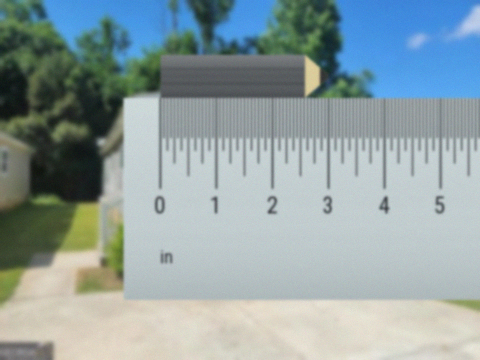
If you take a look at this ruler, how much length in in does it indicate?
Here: 3 in
